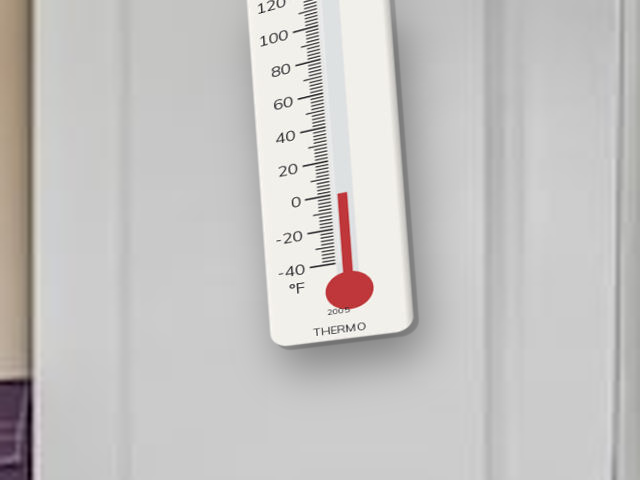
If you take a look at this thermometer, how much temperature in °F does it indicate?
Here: 0 °F
